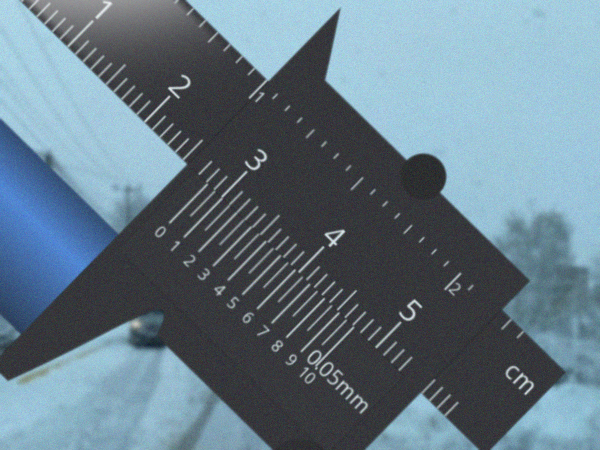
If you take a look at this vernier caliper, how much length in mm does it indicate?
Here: 28.2 mm
